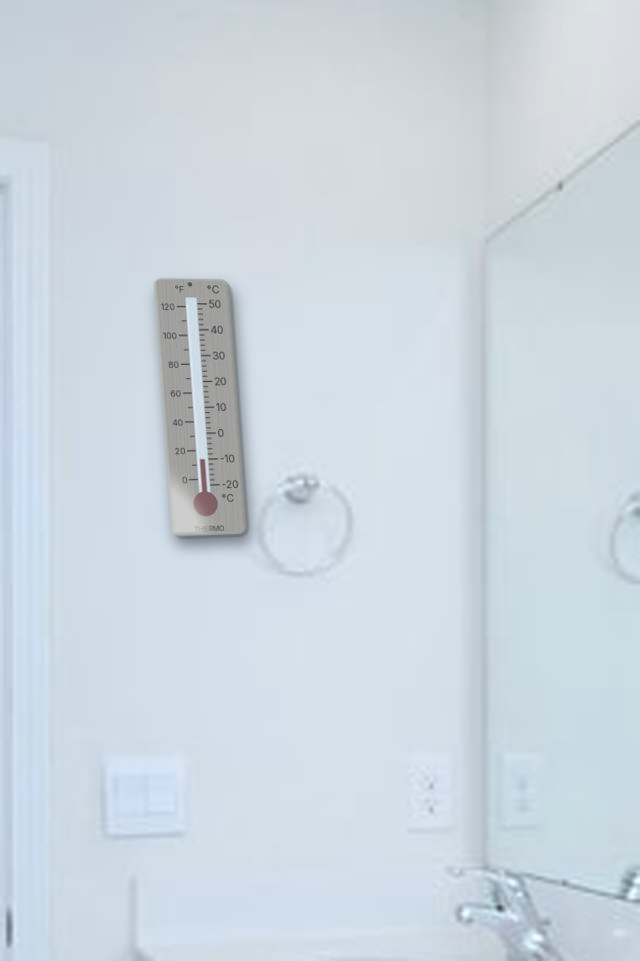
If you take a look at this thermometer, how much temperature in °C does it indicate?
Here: -10 °C
